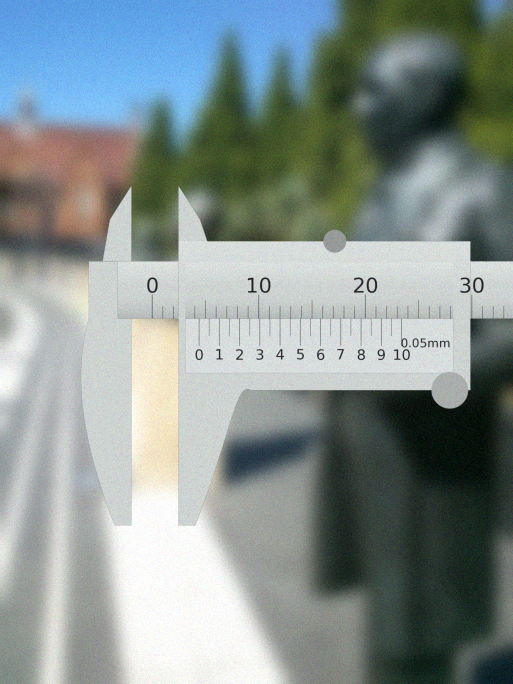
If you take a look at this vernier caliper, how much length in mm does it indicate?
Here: 4.4 mm
